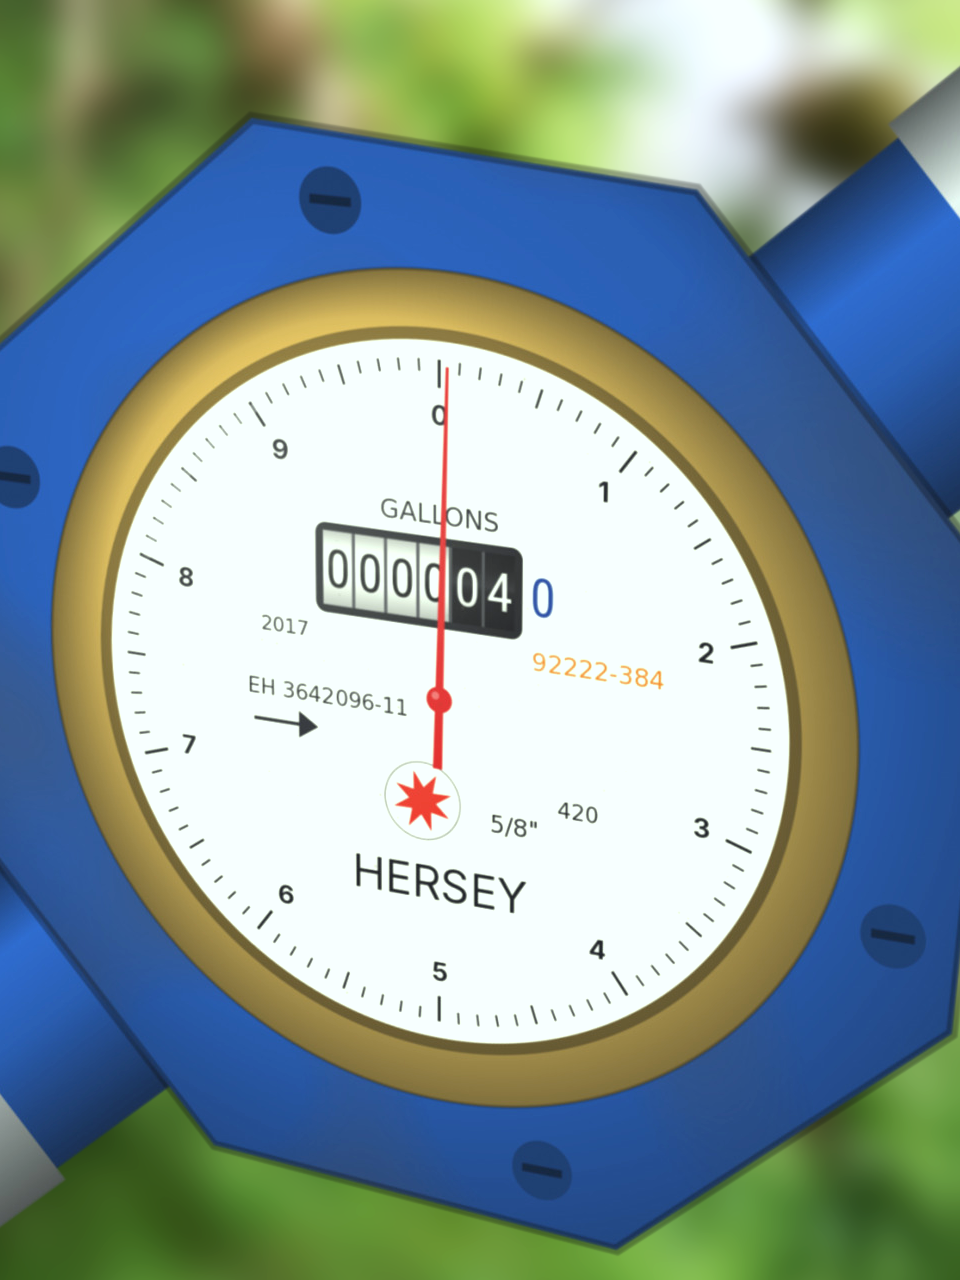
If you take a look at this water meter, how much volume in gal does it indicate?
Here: 40.0 gal
